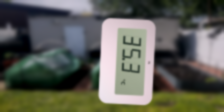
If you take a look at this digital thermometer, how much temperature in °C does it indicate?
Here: 35.3 °C
